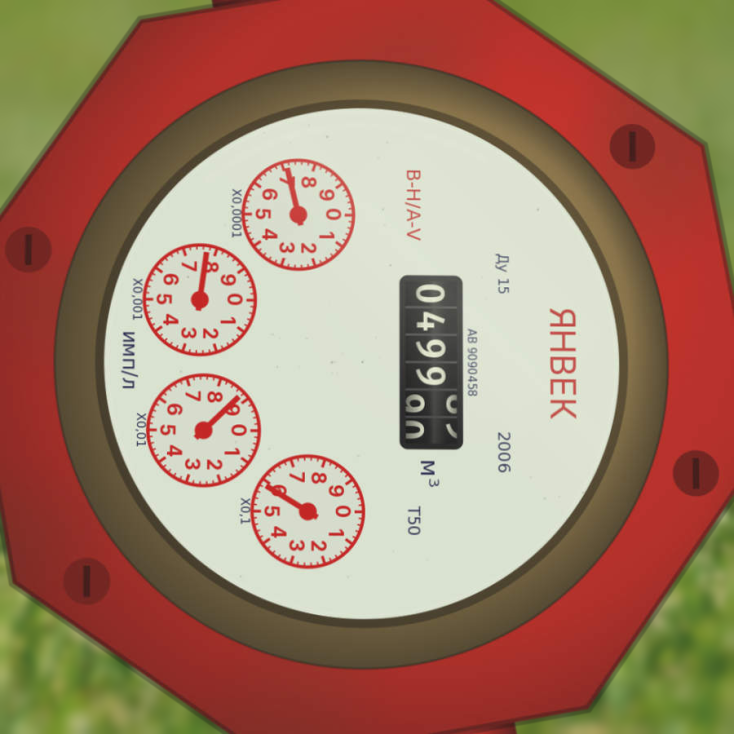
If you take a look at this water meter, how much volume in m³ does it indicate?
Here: 49989.5877 m³
